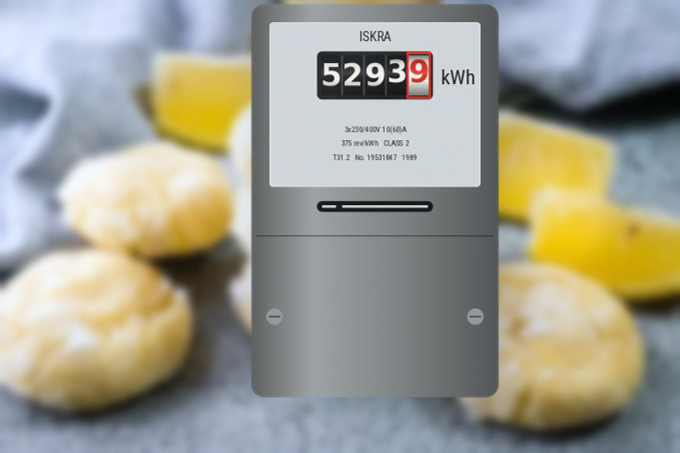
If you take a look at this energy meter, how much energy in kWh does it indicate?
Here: 5293.9 kWh
